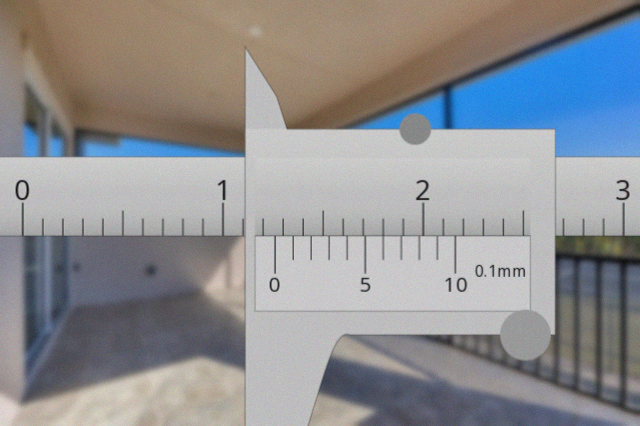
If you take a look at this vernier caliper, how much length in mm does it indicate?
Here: 12.6 mm
